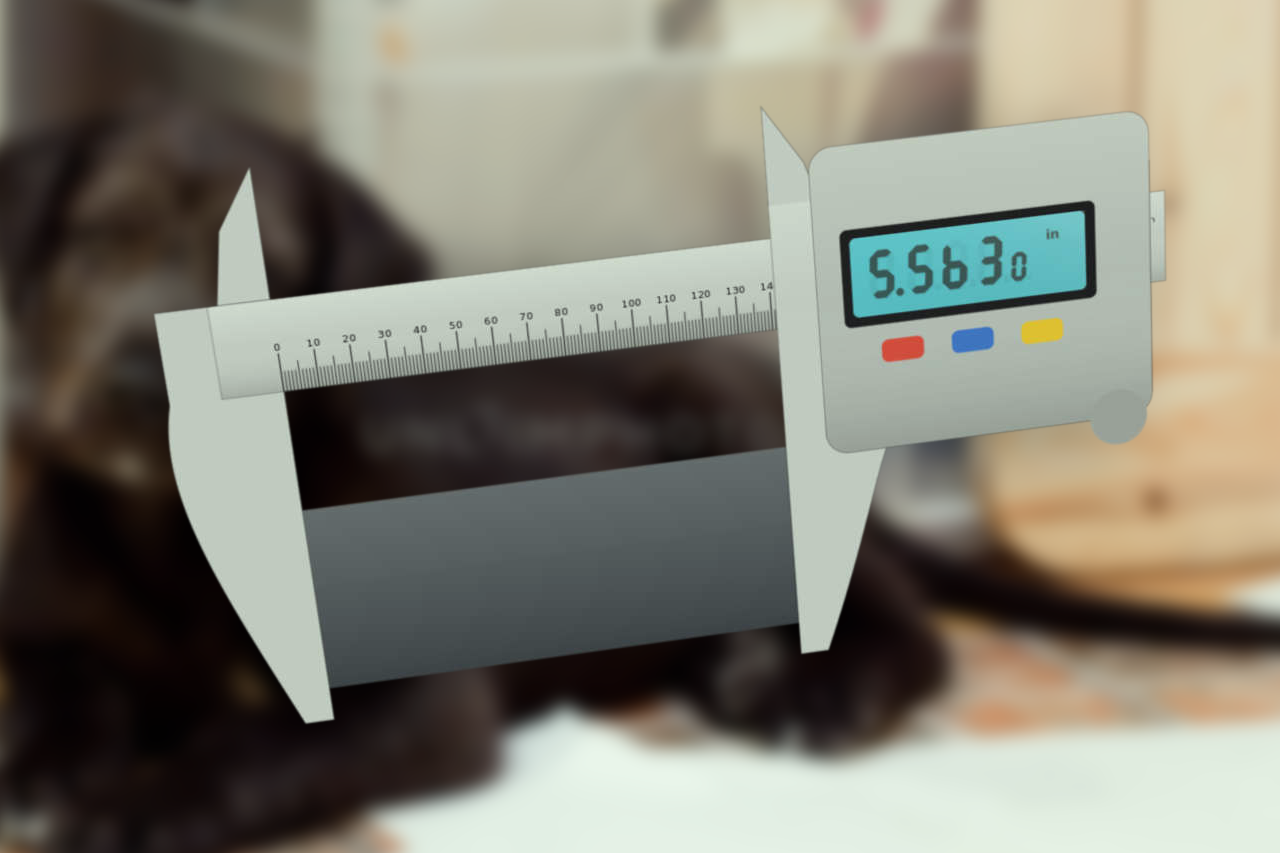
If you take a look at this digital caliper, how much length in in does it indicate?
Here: 5.5630 in
